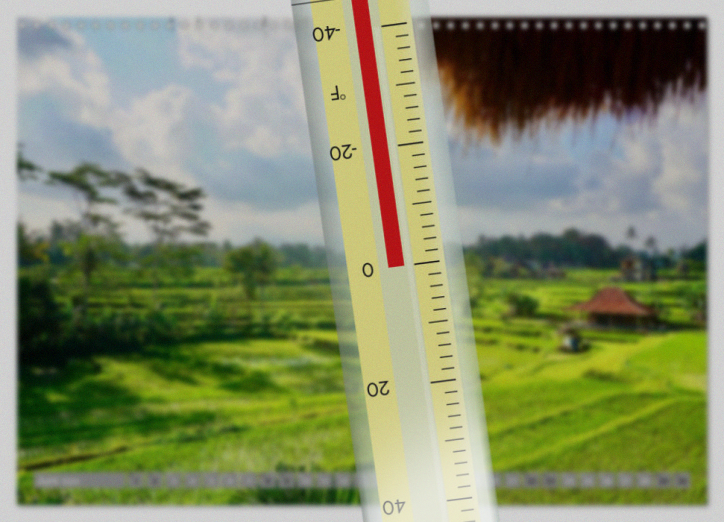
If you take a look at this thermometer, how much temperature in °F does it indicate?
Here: 0 °F
